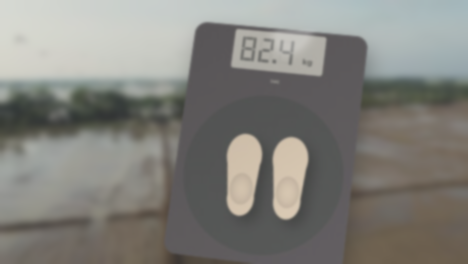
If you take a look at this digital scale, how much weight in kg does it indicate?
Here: 82.4 kg
